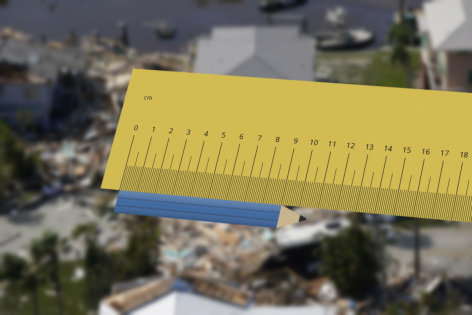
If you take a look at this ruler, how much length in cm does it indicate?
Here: 10.5 cm
